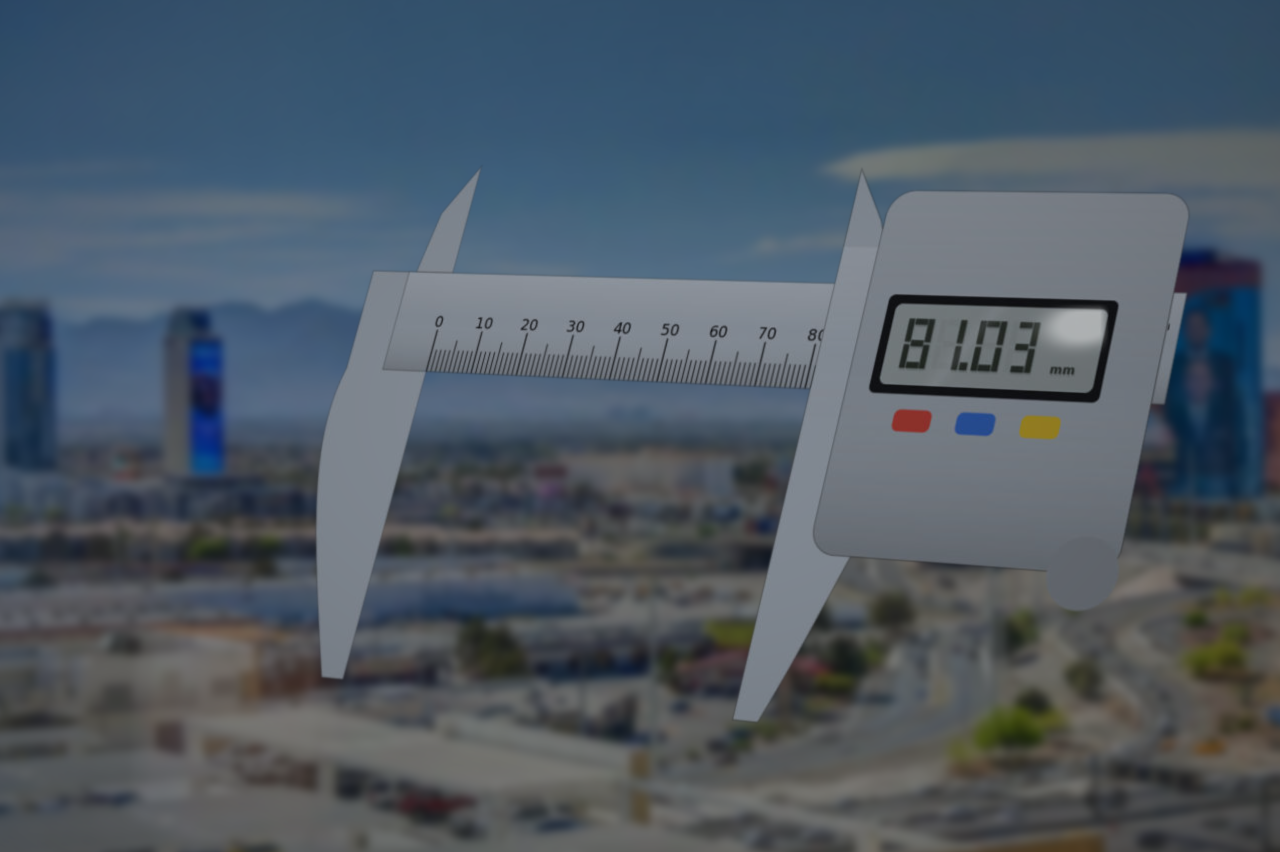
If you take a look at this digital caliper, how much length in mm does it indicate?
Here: 81.03 mm
